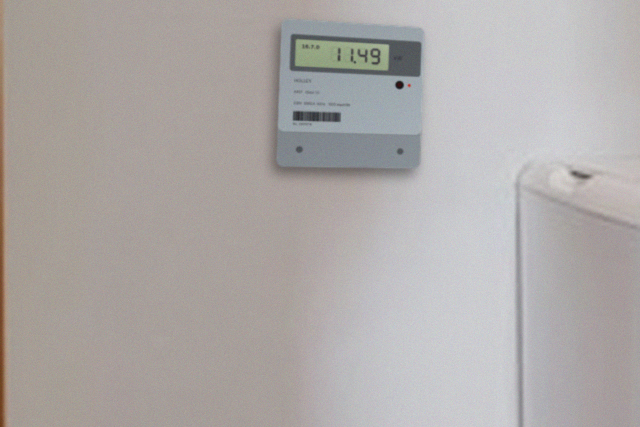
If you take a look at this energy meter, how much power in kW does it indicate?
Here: 11.49 kW
